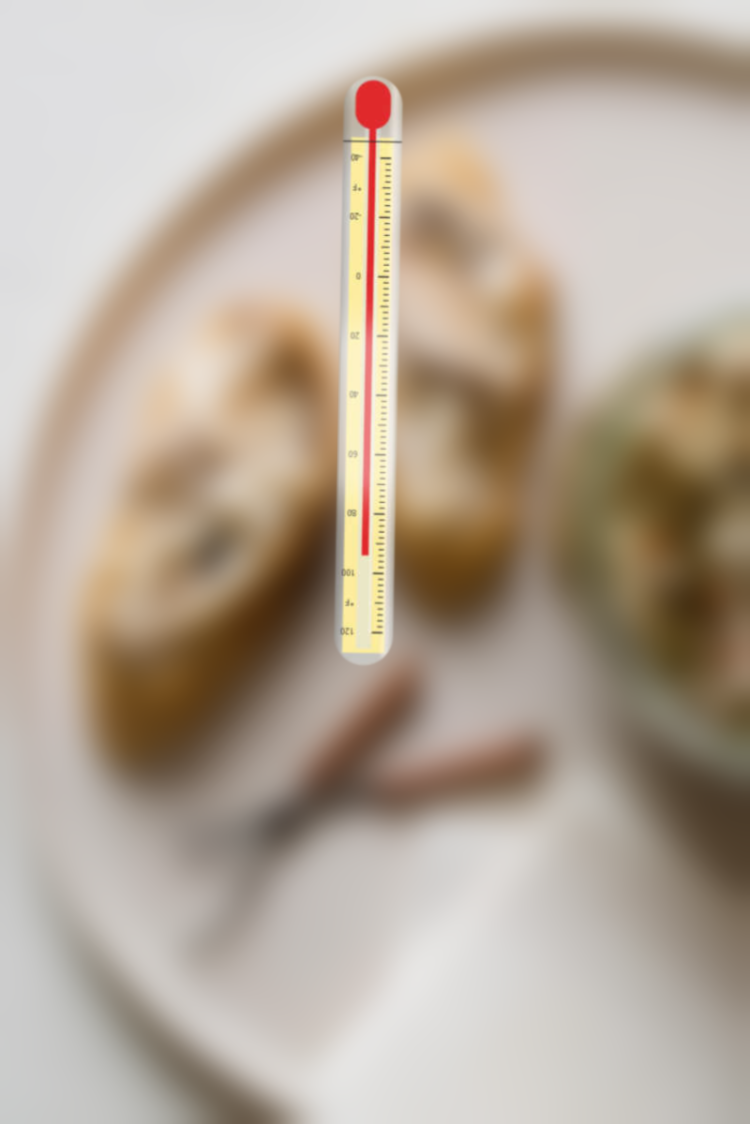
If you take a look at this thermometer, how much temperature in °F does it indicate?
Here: 94 °F
